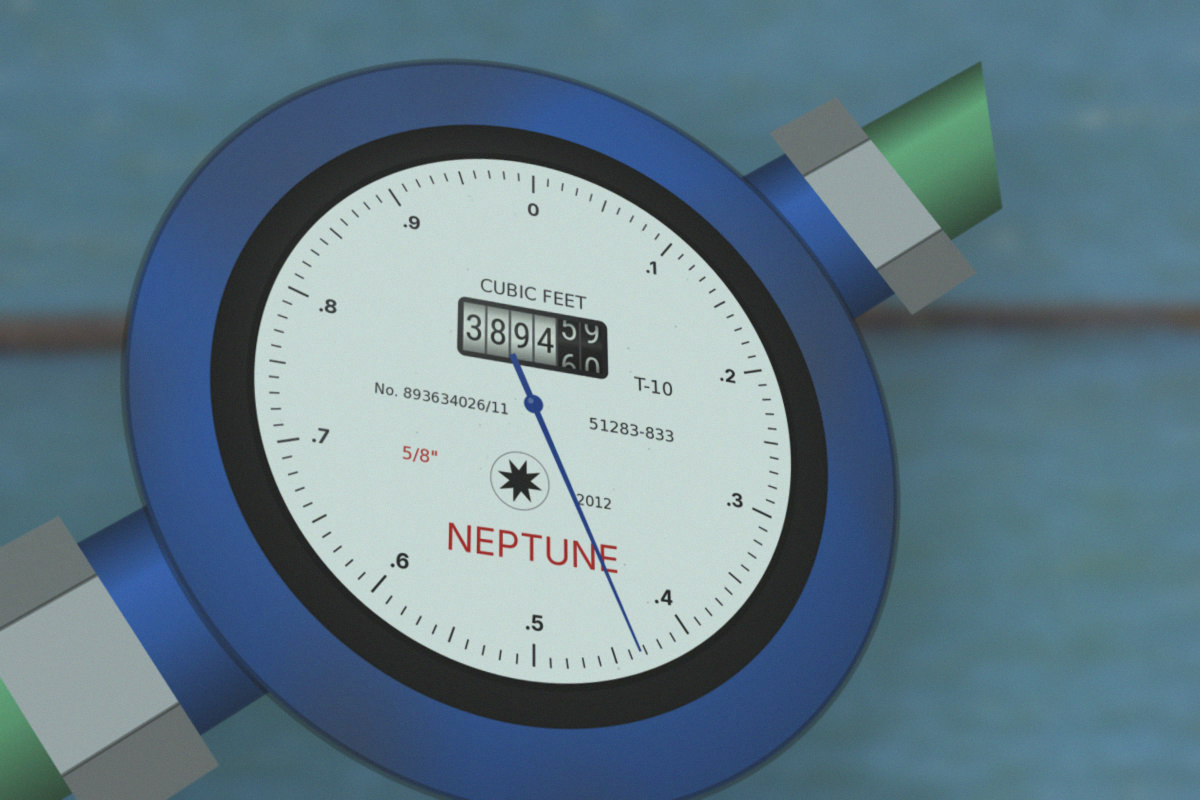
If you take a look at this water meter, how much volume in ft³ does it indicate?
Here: 389459.43 ft³
